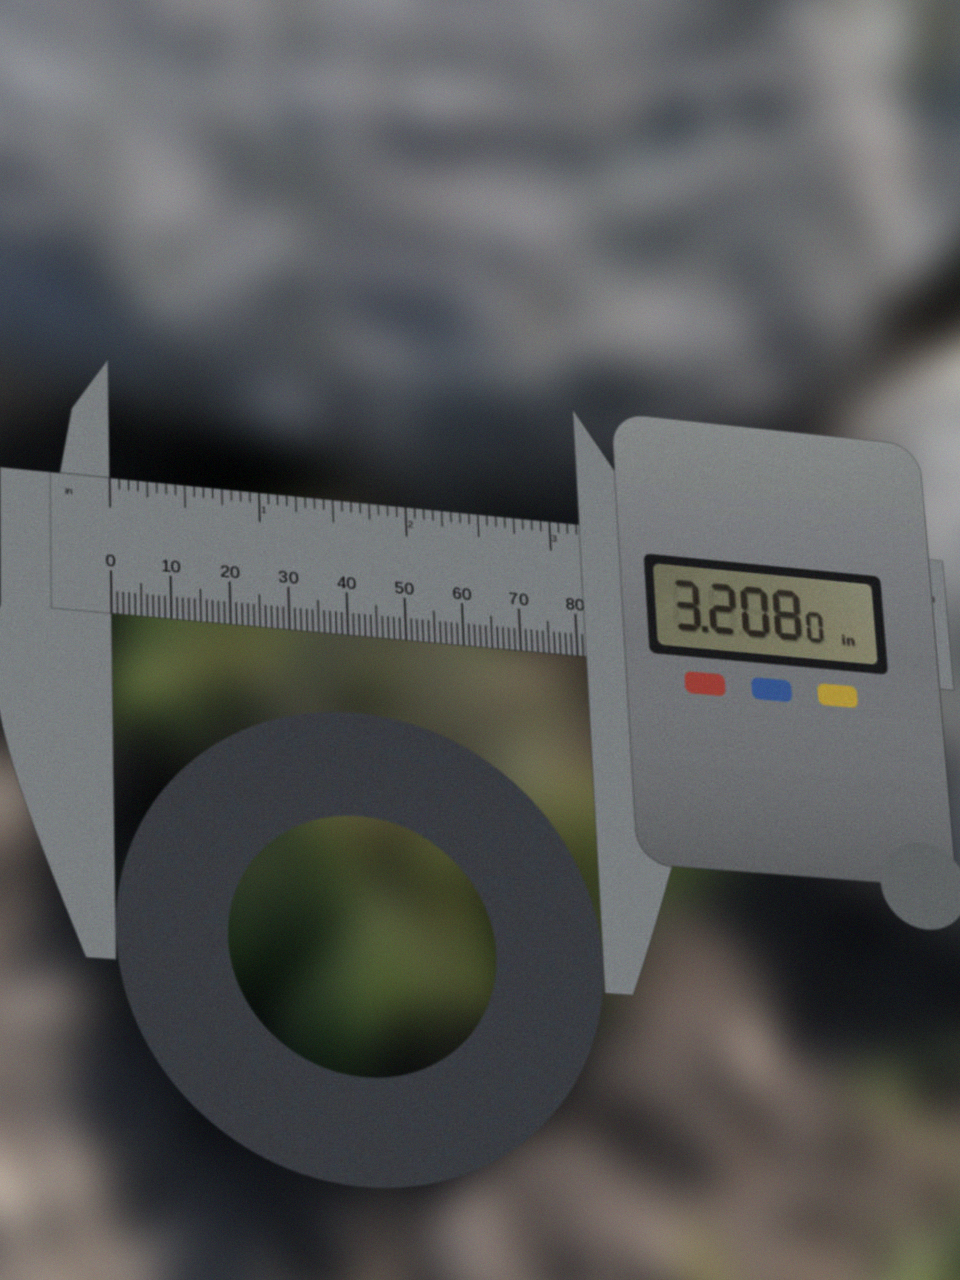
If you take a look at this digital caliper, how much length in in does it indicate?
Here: 3.2080 in
